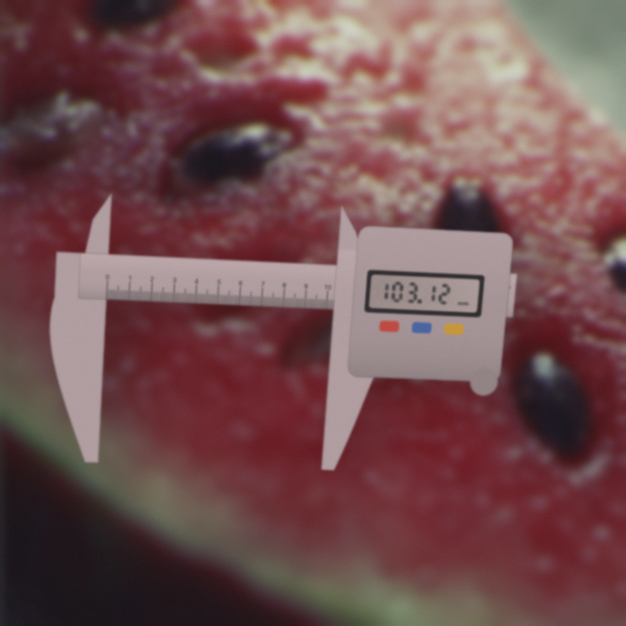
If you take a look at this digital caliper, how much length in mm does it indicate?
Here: 103.12 mm
